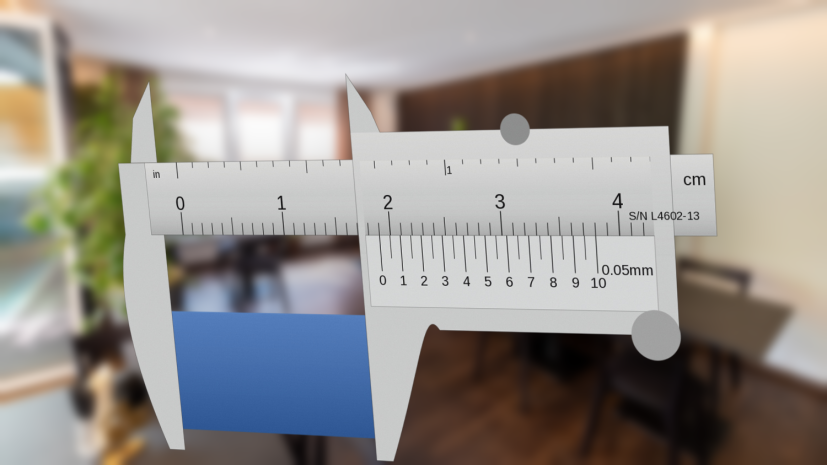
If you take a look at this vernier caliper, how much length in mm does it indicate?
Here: 19.0 mm
